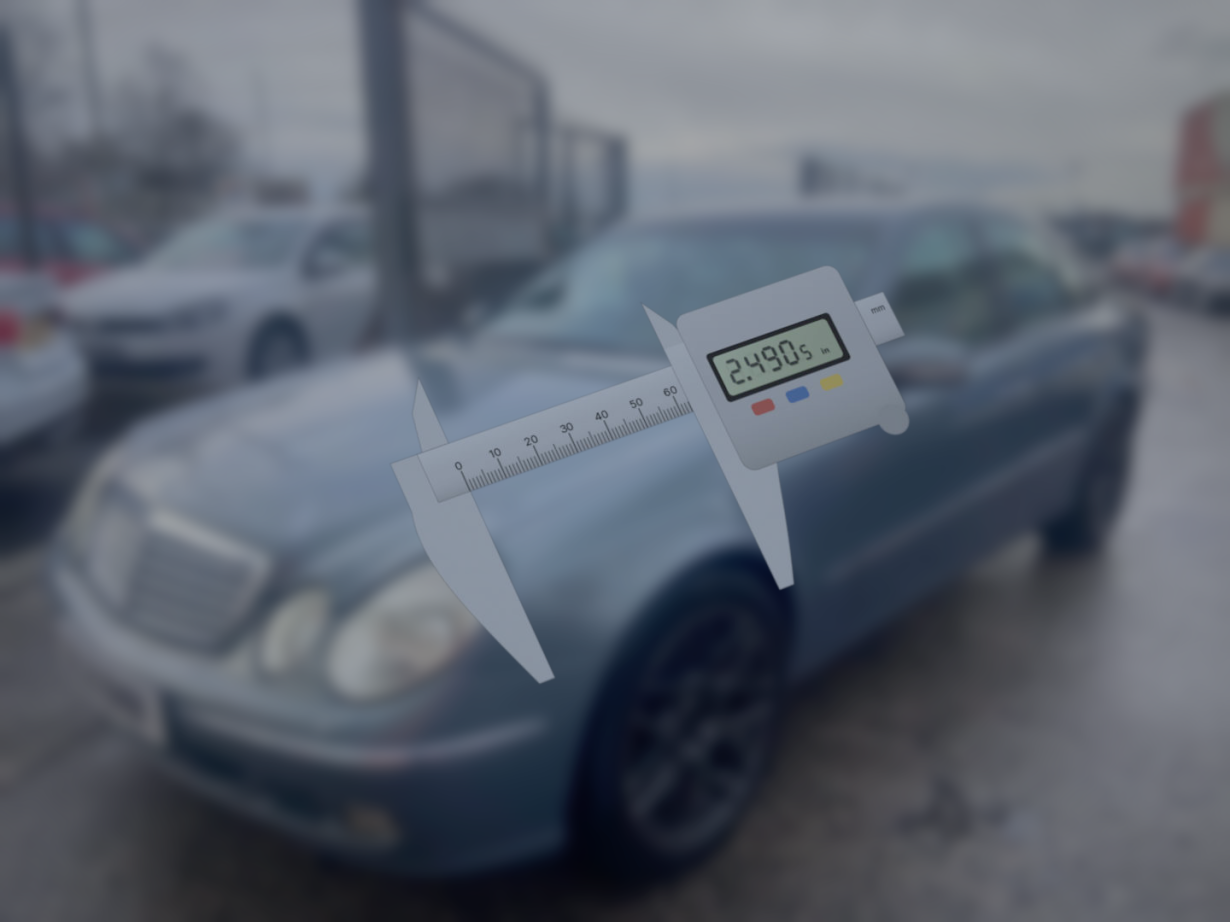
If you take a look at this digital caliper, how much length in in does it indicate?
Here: 2.4905 in
